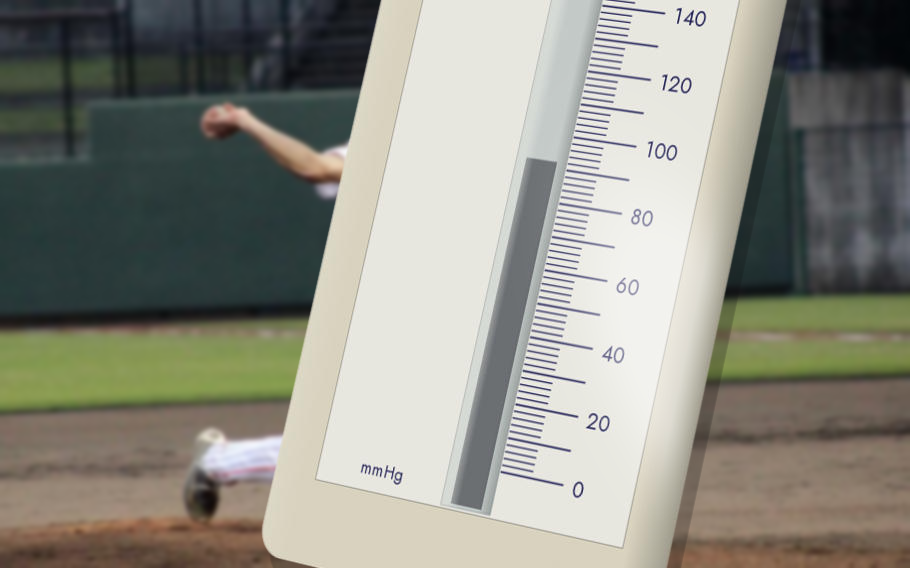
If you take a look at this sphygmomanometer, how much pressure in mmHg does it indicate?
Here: 92 mmHg
